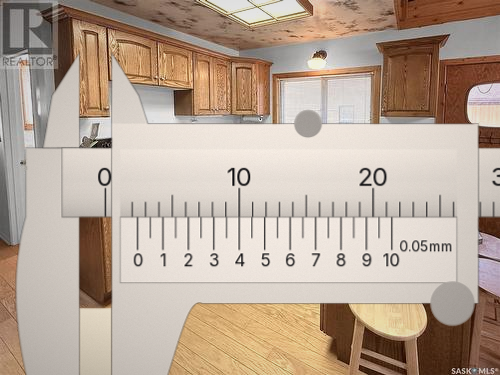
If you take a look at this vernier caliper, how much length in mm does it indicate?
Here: 2.4 mm
